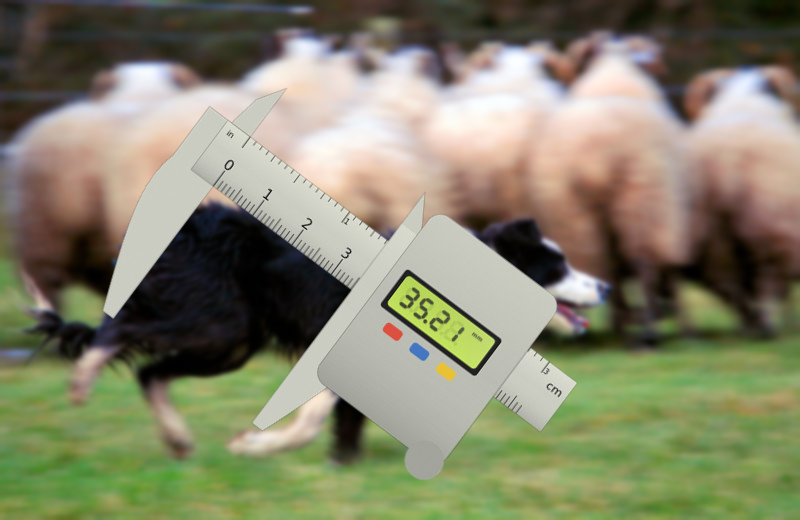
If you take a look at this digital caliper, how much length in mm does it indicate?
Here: 35.21 mm
